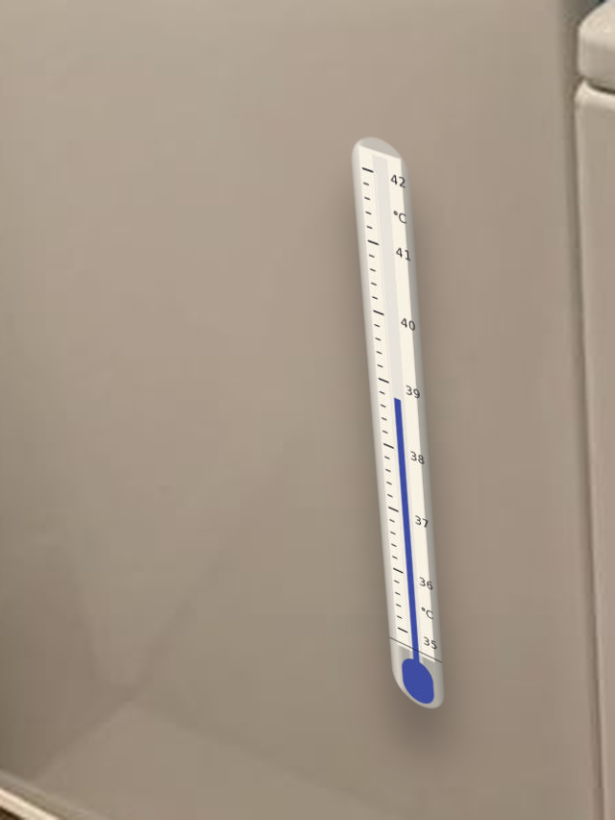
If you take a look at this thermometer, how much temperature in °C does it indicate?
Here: 38.8 °C
